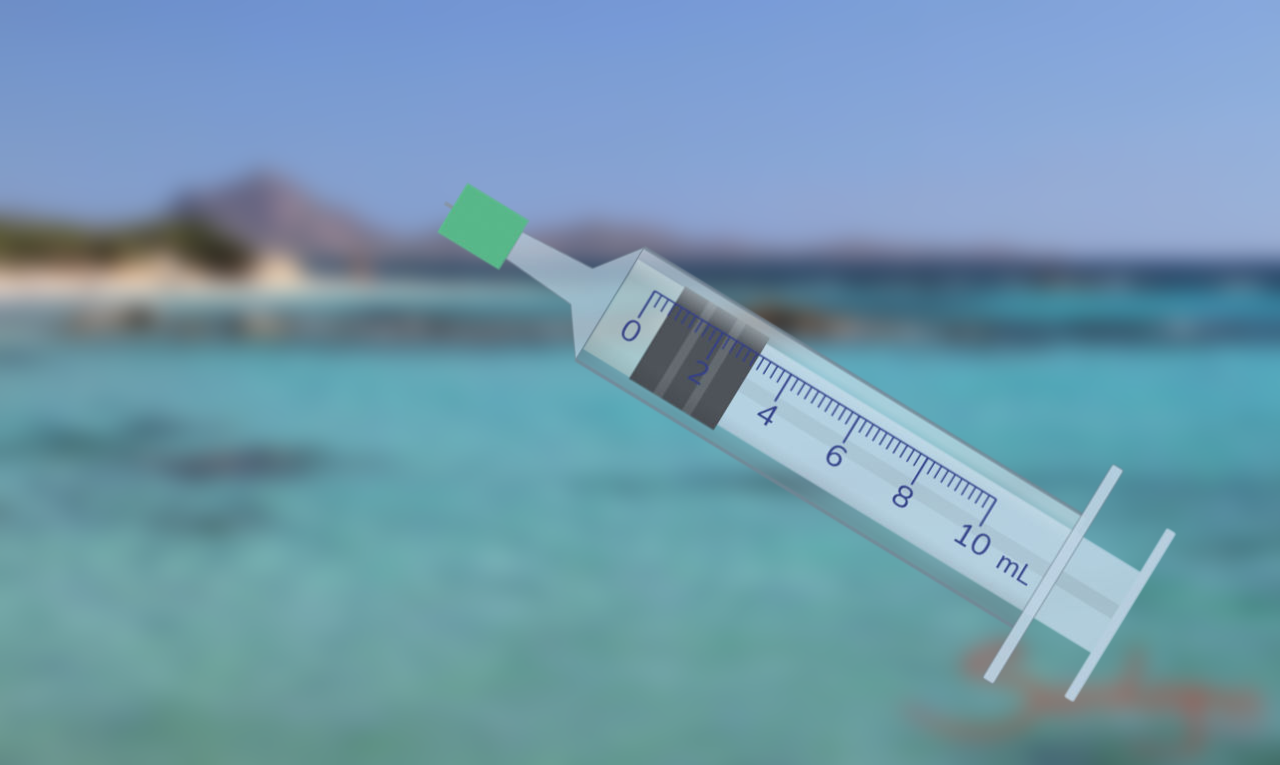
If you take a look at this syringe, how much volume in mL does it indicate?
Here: 0.6 mL
